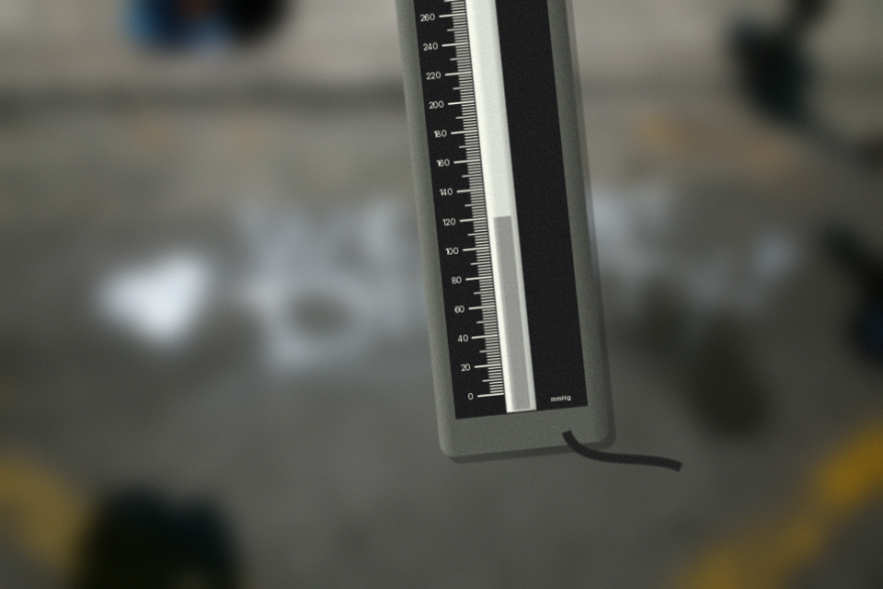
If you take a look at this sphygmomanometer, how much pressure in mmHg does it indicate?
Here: 120 mmHg
